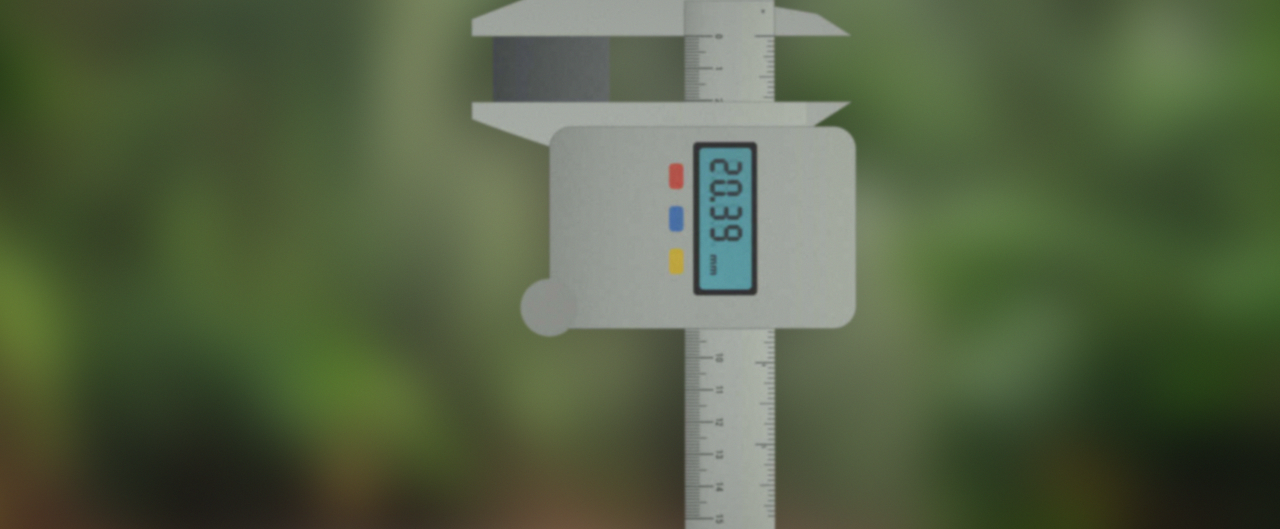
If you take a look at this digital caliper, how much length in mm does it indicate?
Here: 20.39 mm
